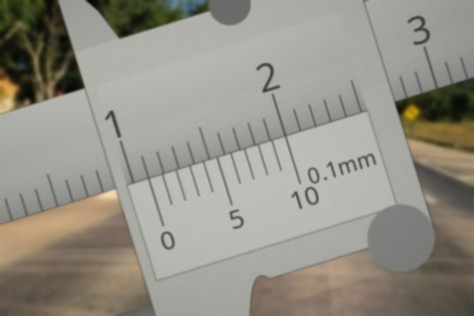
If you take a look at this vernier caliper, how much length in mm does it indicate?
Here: 11.0 mm
